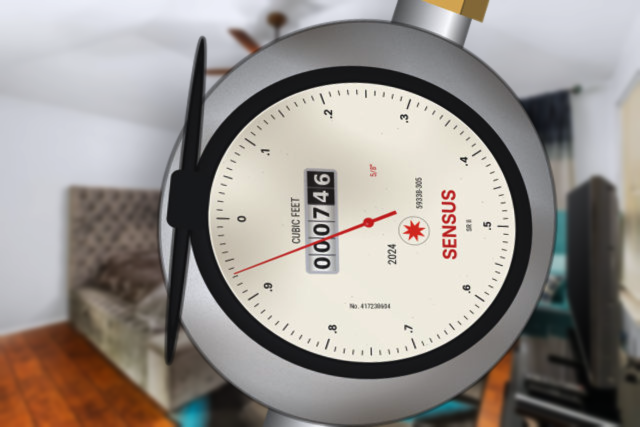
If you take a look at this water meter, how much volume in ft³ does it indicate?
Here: 745.93 ft³
